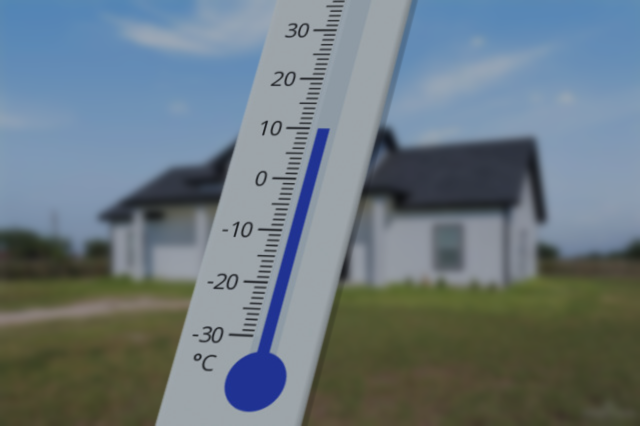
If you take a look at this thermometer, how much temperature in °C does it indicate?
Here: 10 °C
